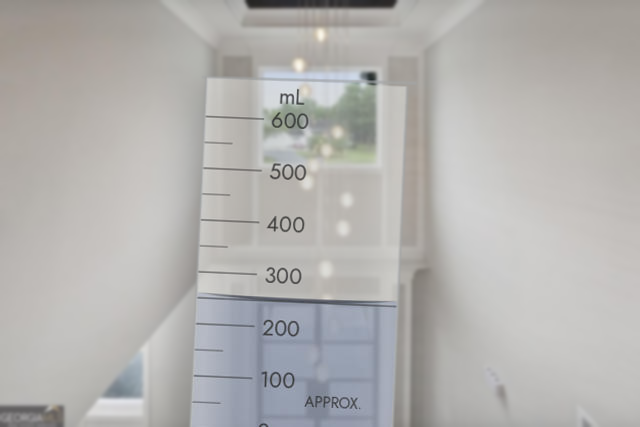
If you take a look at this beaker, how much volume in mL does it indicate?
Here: 250 mL
